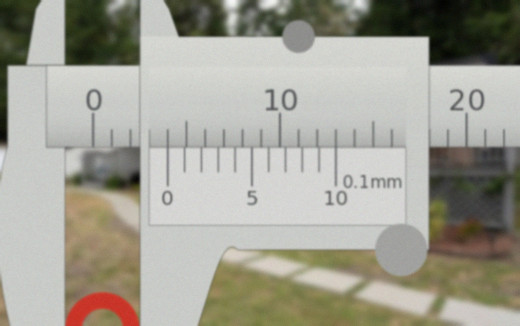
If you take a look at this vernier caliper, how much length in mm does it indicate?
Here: 4.0 mm
